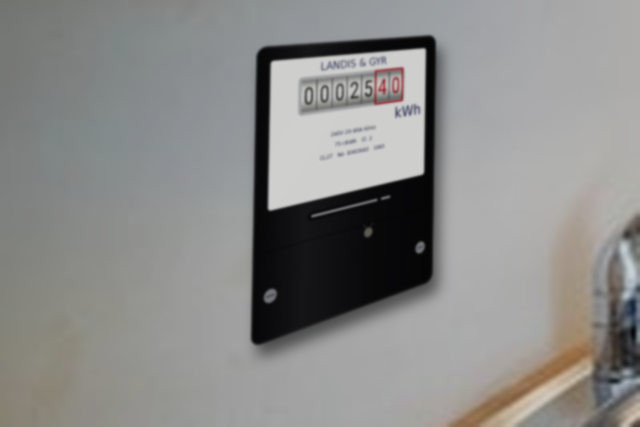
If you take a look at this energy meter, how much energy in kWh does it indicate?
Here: 25.40 kWh
